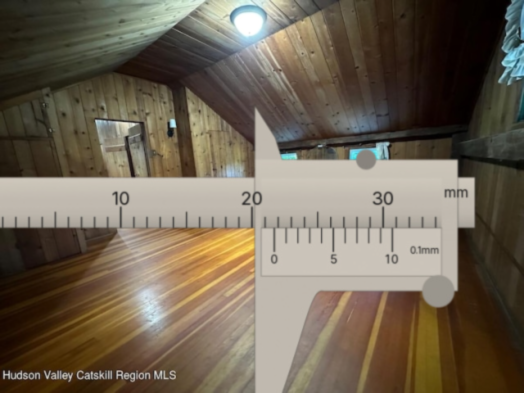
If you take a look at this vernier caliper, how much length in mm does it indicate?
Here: 21.7 mm
